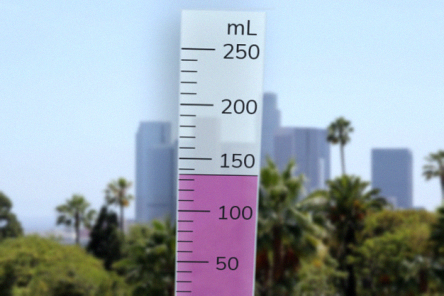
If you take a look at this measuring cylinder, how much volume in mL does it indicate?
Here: 135 mL
